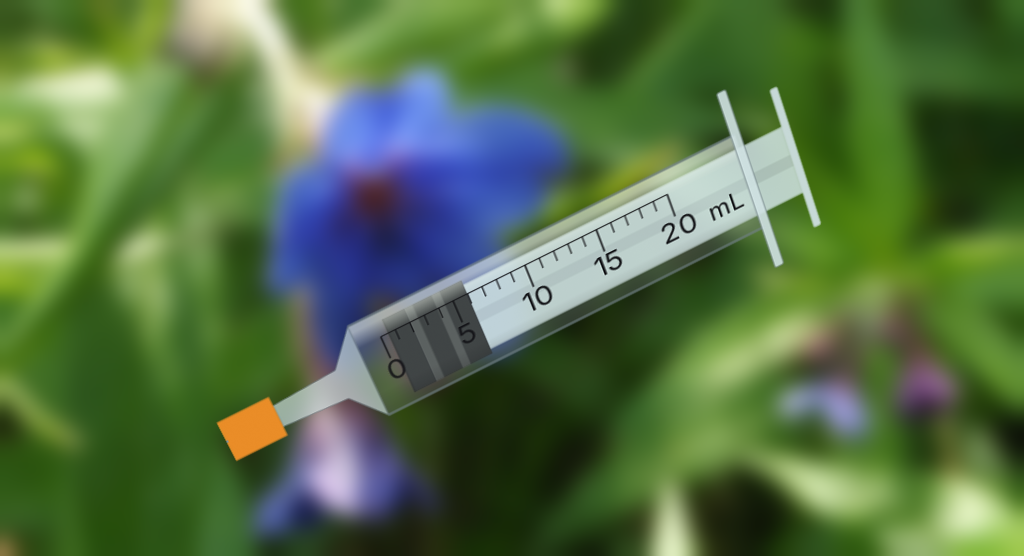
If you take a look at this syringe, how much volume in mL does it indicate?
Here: 0.5 mL
